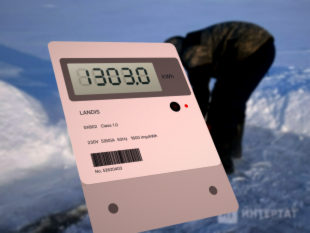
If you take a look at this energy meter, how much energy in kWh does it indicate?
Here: 1303.0 kWh
